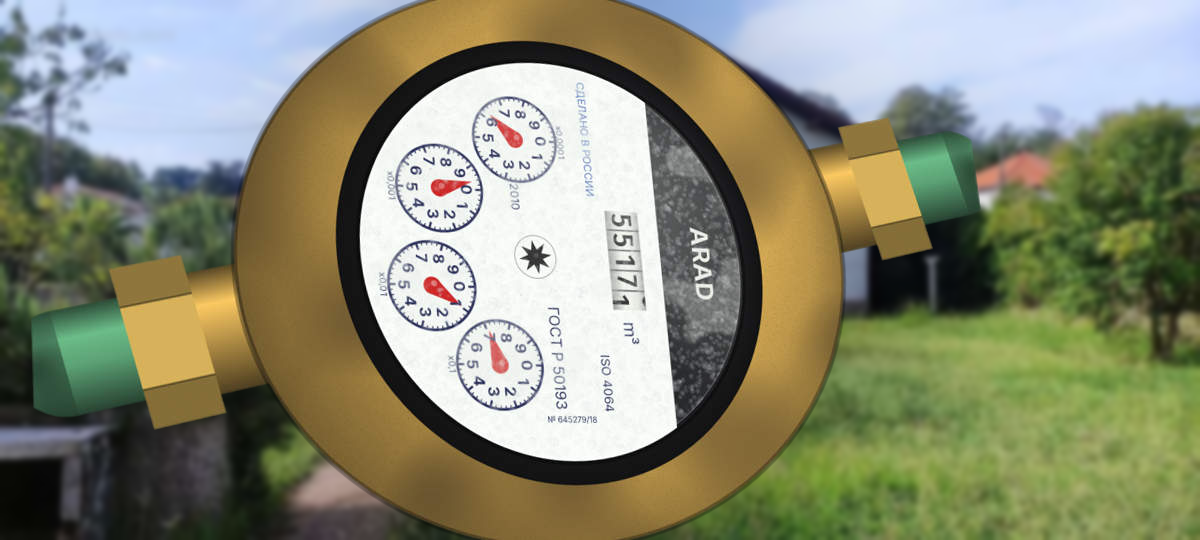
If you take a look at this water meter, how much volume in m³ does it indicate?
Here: 55170.7096 m³
